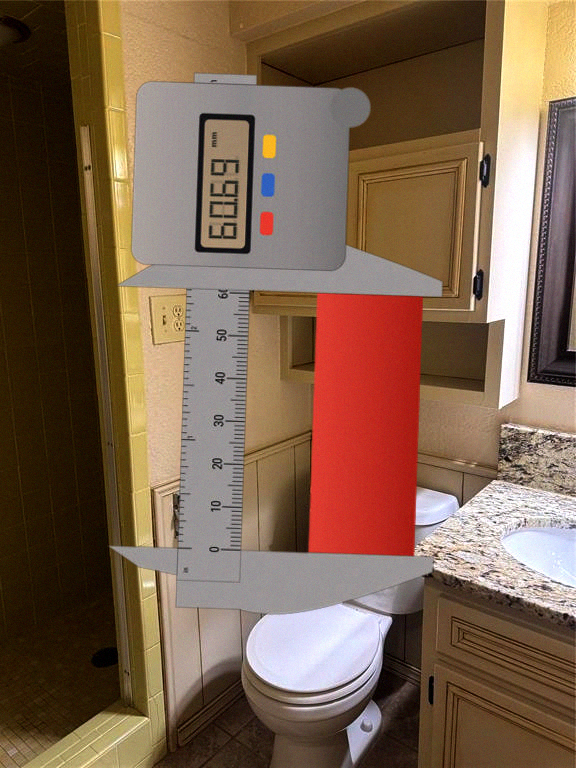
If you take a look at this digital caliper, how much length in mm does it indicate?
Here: 60.69 mm
